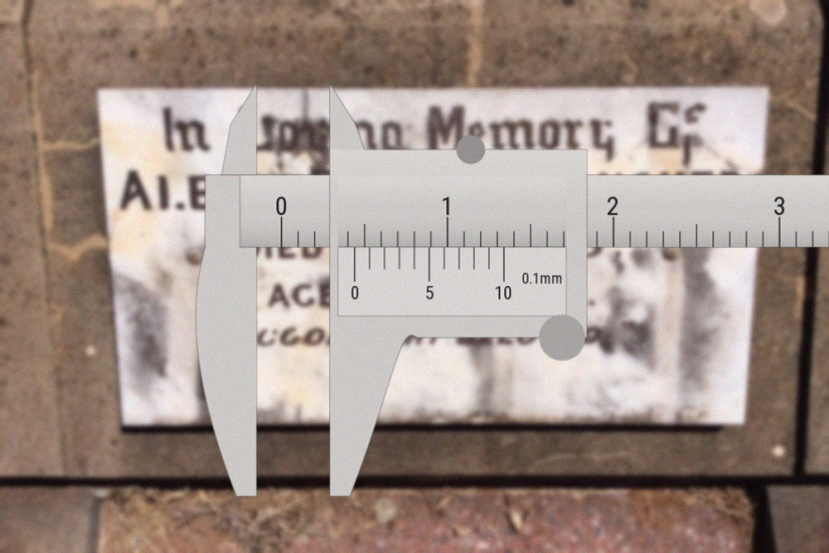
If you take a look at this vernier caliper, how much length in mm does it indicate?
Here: 4.4 mm
